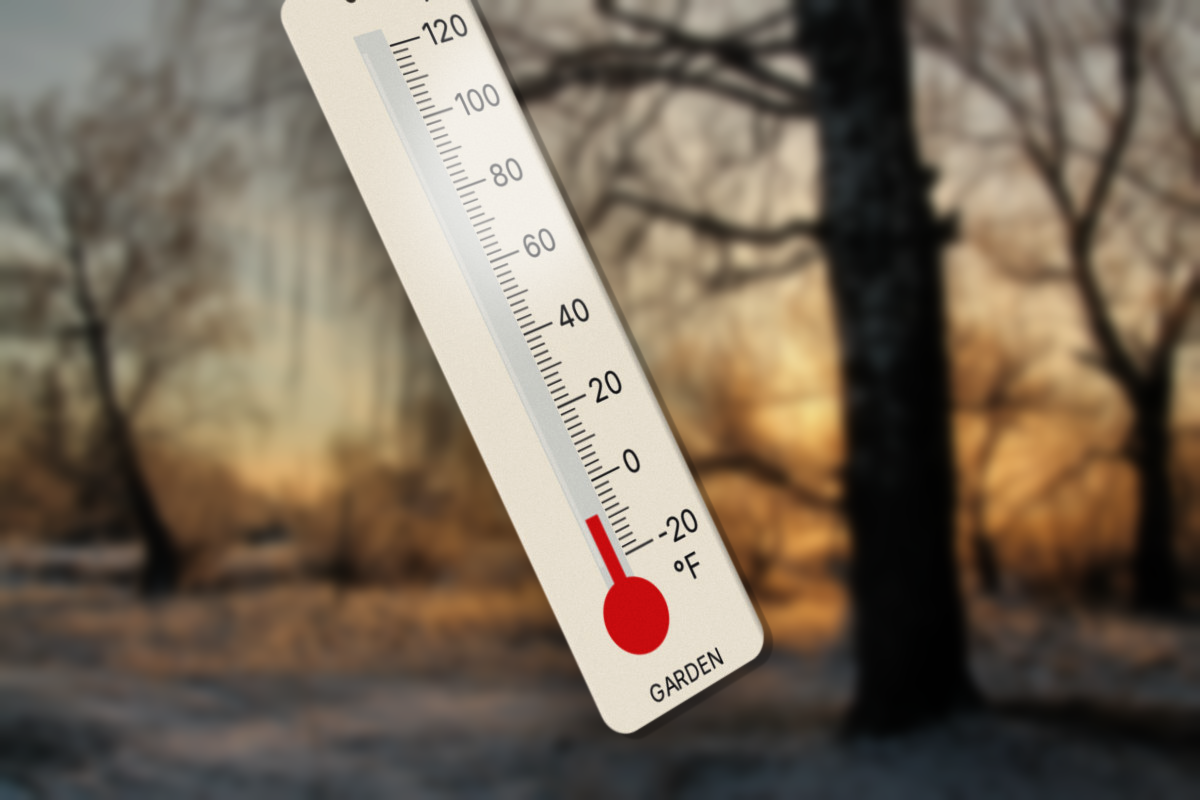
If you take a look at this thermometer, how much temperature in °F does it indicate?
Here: -8 °F
